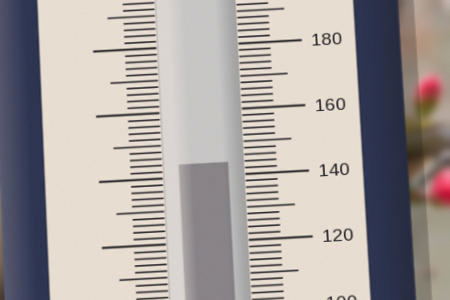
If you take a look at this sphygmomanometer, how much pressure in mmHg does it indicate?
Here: 144 mmHg
